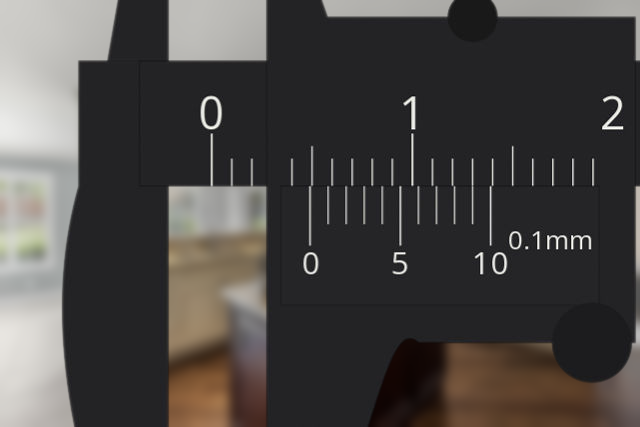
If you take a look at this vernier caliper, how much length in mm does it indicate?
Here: 4.9 mm
